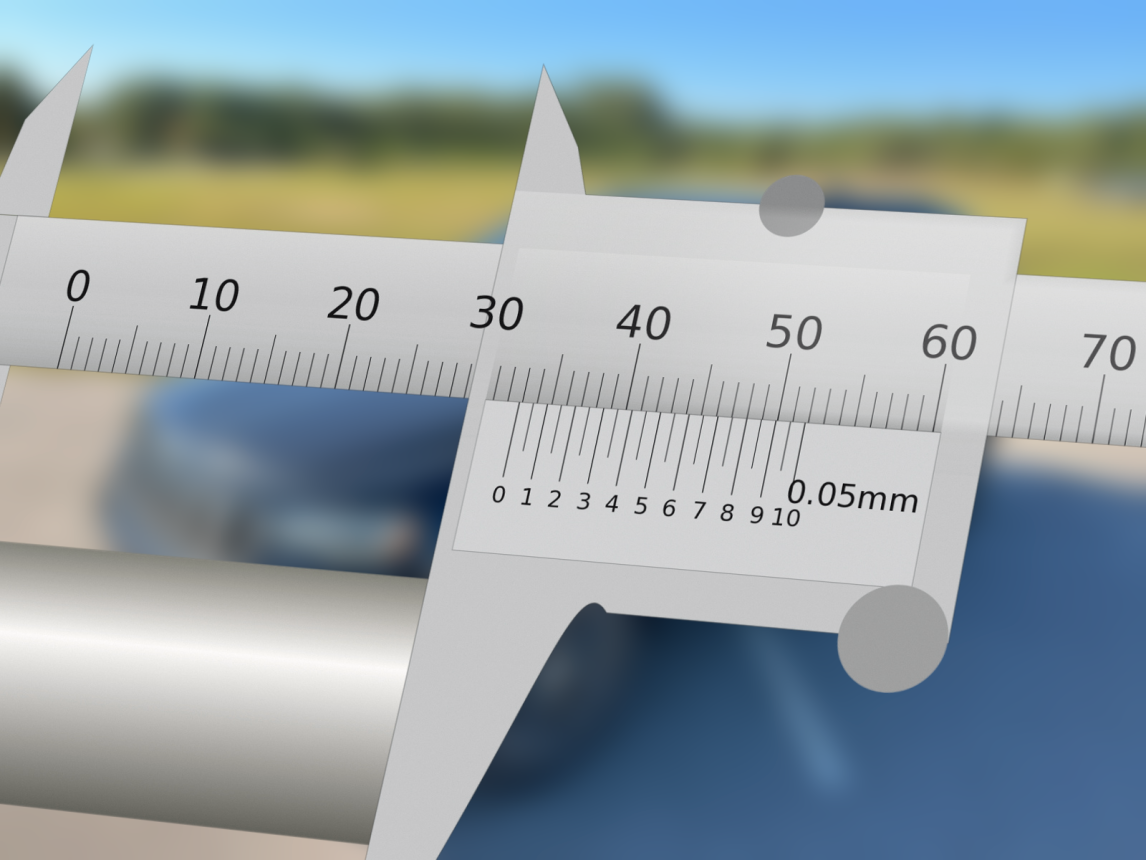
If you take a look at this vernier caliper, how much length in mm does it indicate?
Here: 32.8 mm
